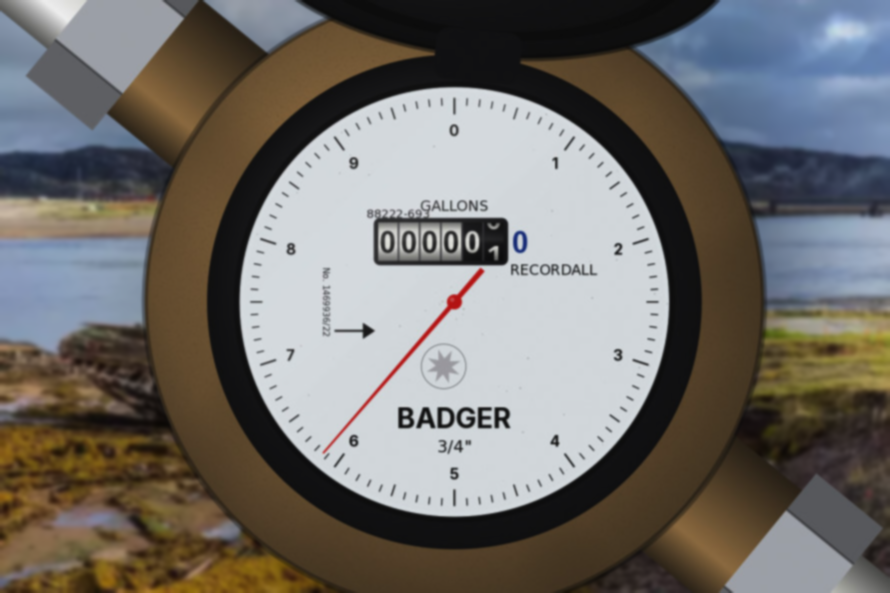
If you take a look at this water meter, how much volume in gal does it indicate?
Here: 6.1 gal
